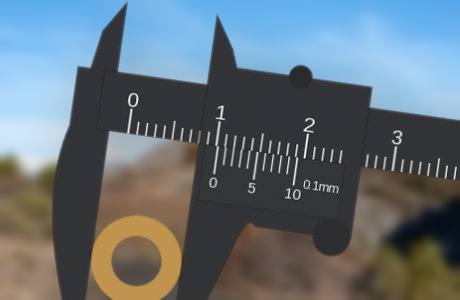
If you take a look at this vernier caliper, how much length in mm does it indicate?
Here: 10.2 mm
